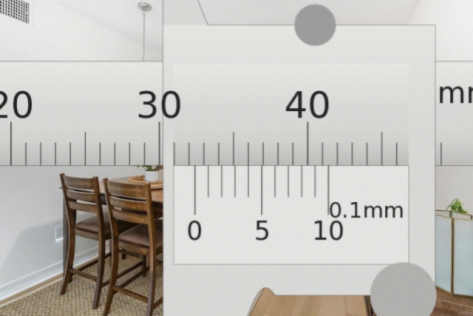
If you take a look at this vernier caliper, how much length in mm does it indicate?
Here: 32.4 mm
